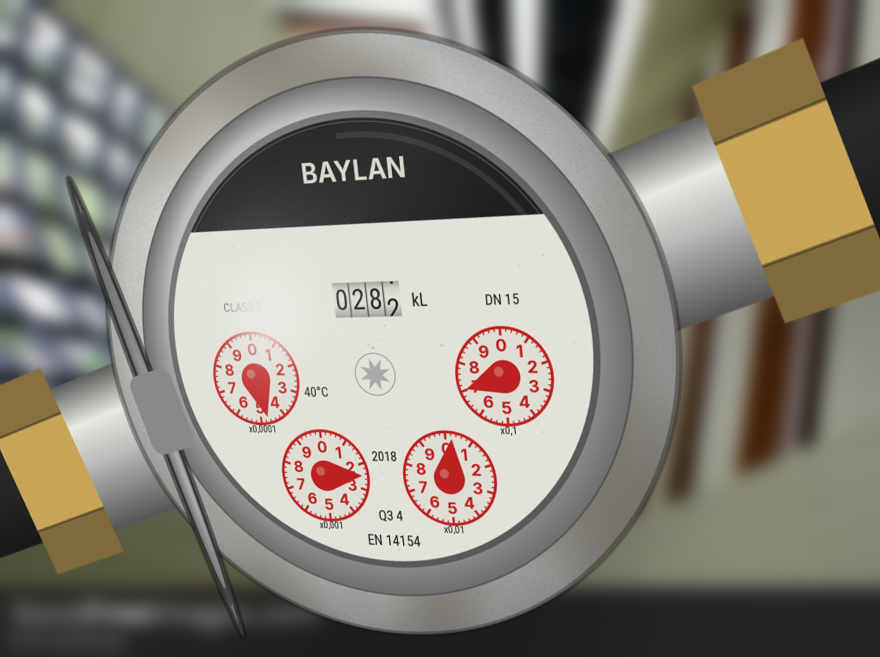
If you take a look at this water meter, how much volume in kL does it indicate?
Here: 281.7024 kL
